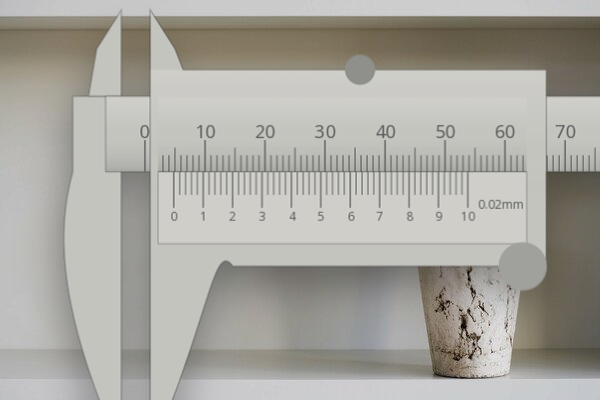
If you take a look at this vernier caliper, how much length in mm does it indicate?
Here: 4.8 mm
